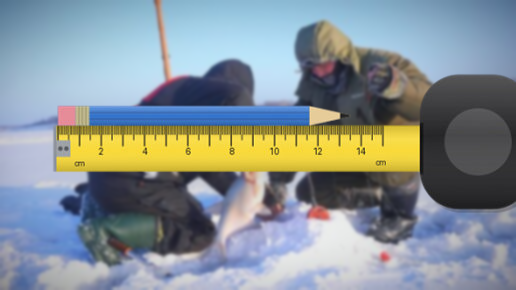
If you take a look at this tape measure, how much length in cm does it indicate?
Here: 13.5 cm
